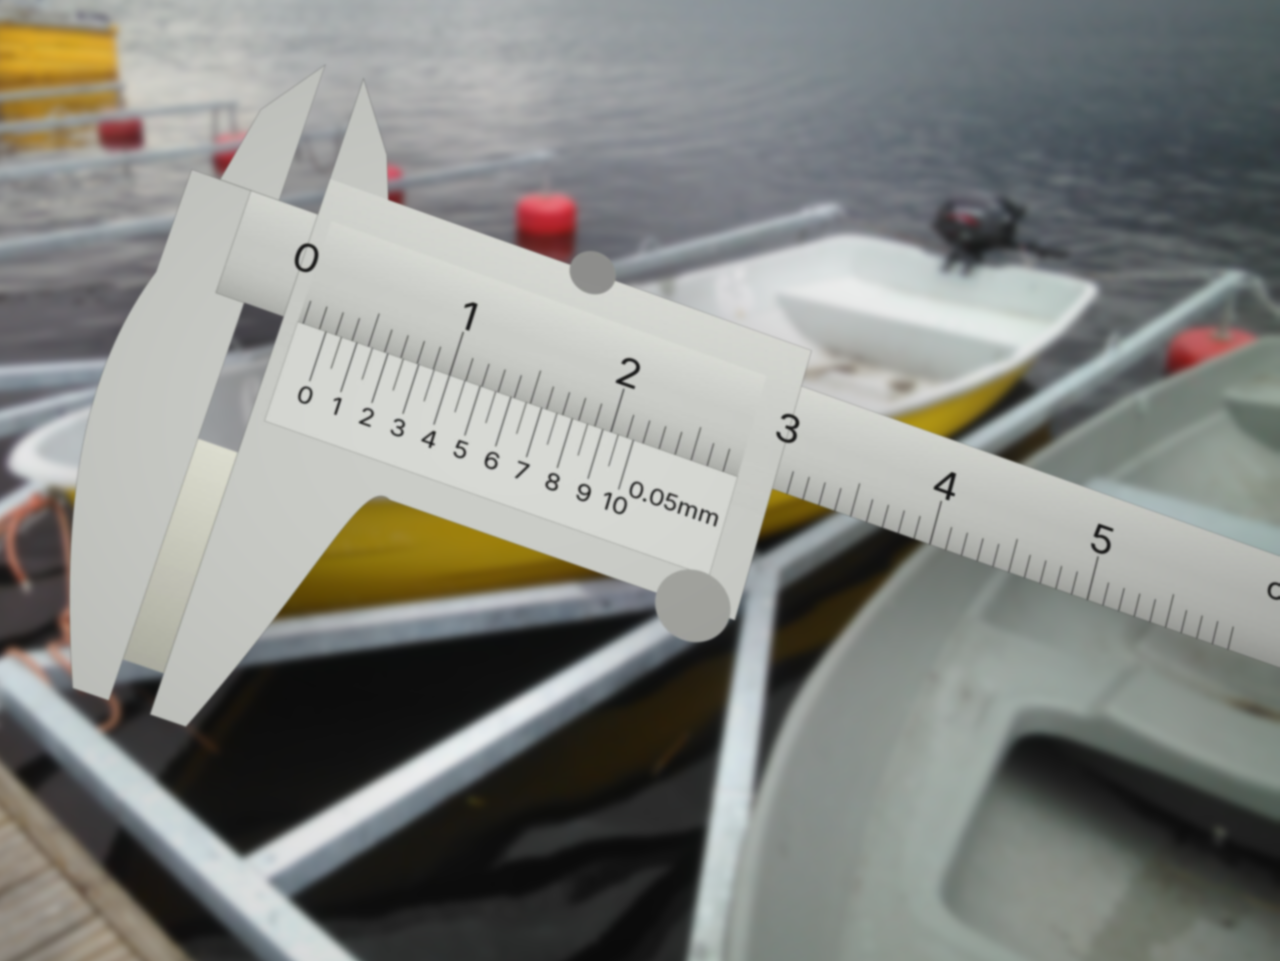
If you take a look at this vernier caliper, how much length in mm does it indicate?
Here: 2.4 mm
